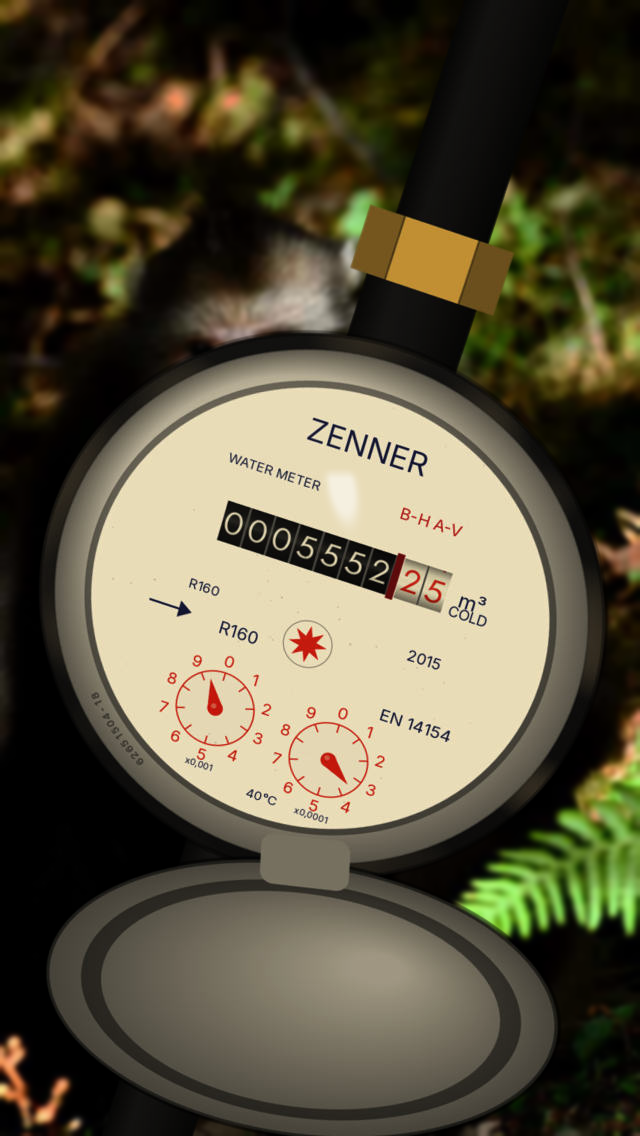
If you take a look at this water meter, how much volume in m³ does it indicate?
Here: 5552.2493 m³
